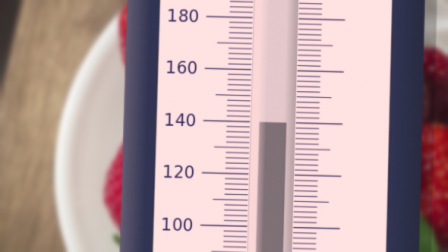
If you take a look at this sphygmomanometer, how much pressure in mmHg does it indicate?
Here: 140 mmHg
